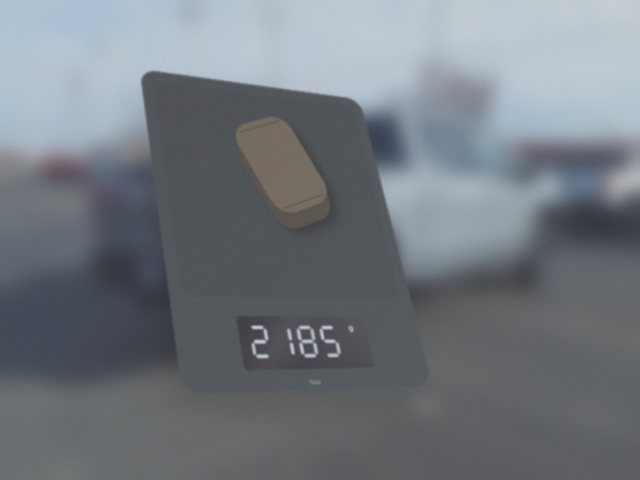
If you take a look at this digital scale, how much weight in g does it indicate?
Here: 2185 g
